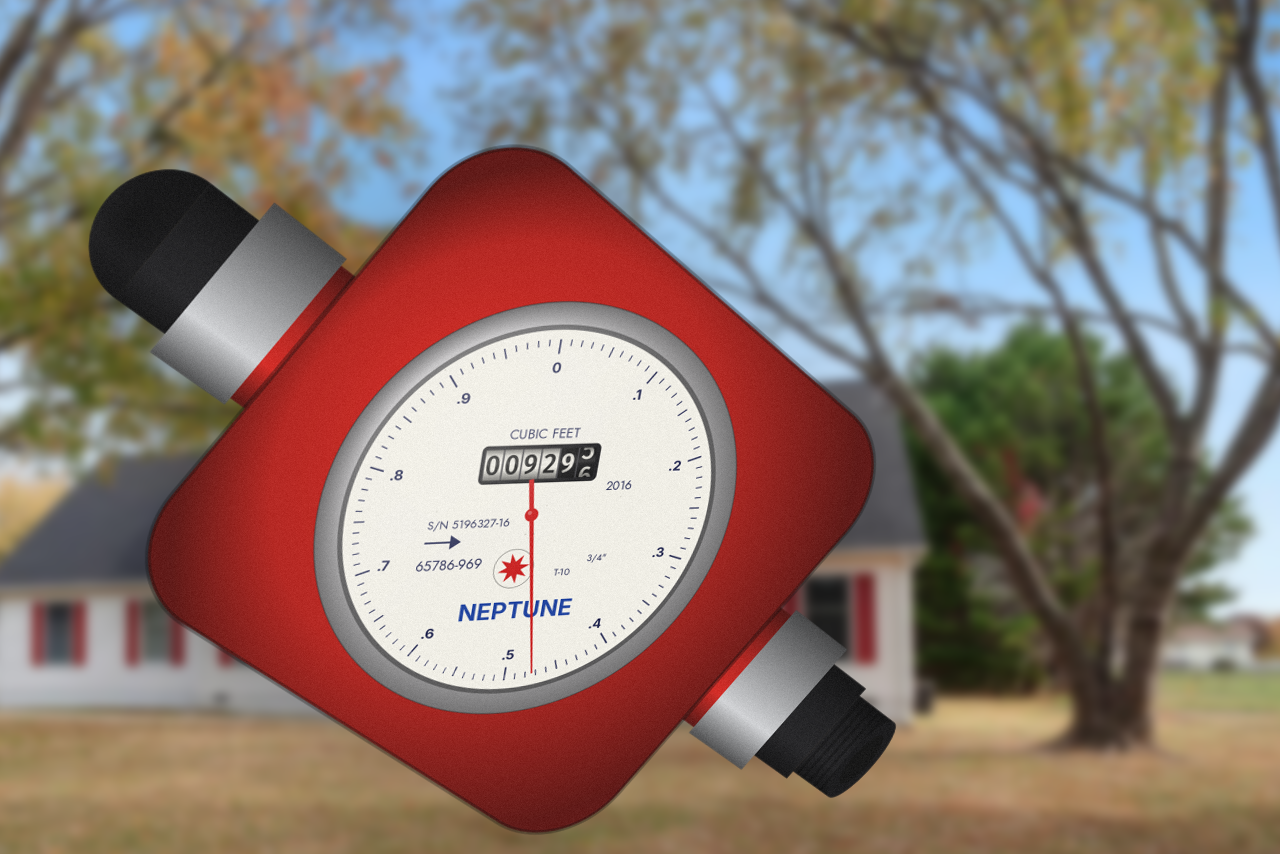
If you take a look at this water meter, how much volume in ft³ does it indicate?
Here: 9295.47 ft³
